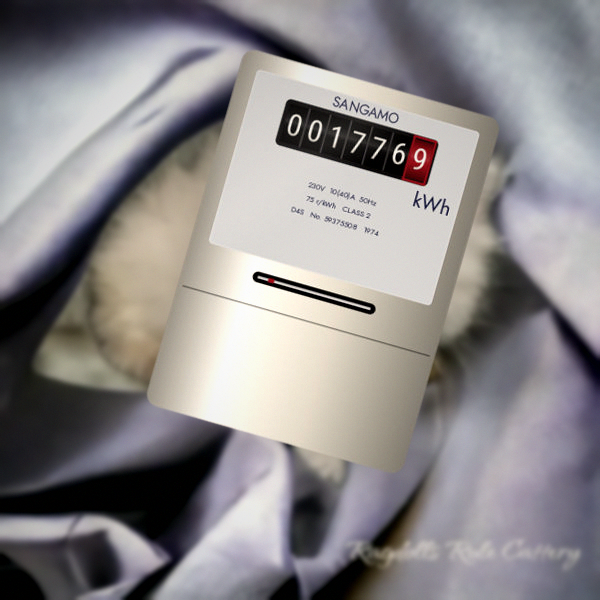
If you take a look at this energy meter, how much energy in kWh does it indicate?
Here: 1776.9 kWh
